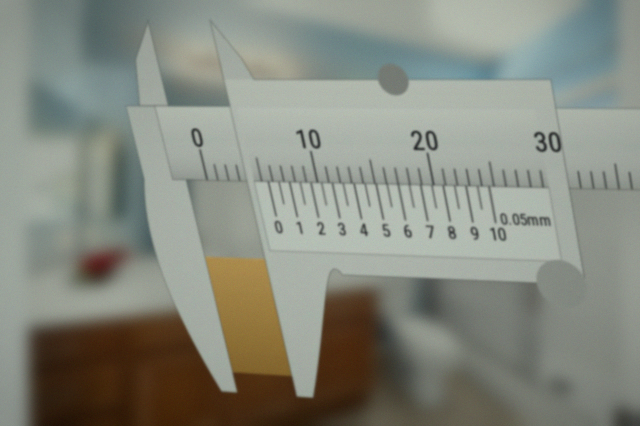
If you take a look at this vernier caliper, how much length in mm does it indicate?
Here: 5.6 mm
